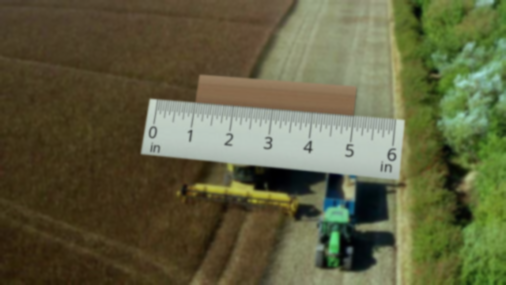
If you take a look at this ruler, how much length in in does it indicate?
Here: 4 in
